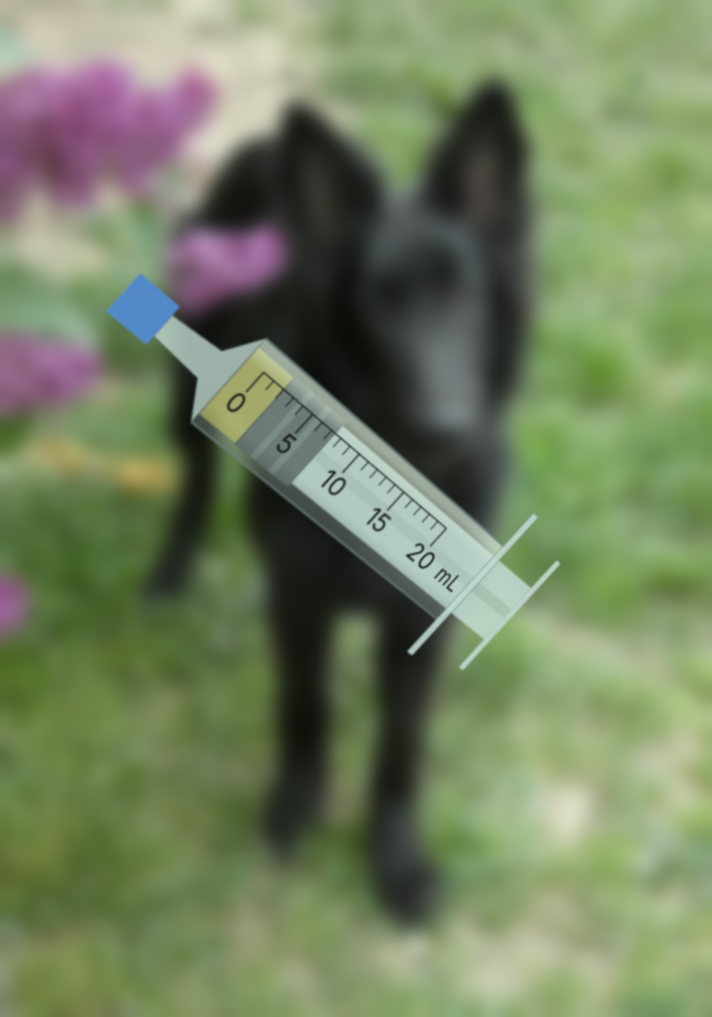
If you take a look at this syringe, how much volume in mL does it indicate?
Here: 2 mL
